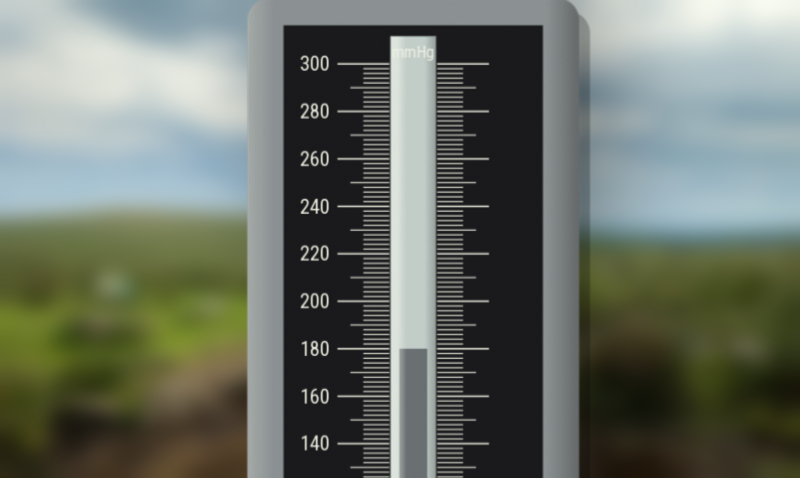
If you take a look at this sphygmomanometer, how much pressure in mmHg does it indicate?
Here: 180 mmHg
